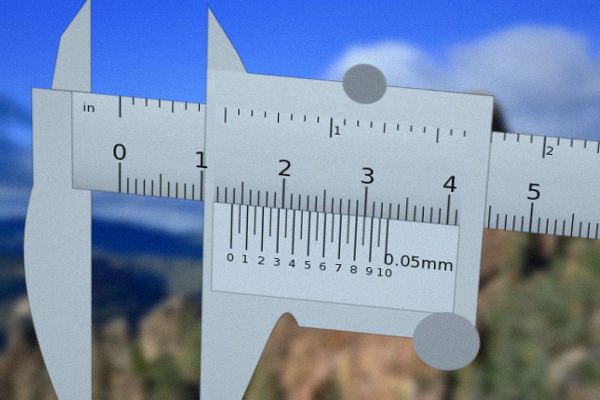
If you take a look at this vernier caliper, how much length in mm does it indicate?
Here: 13.8 mm
